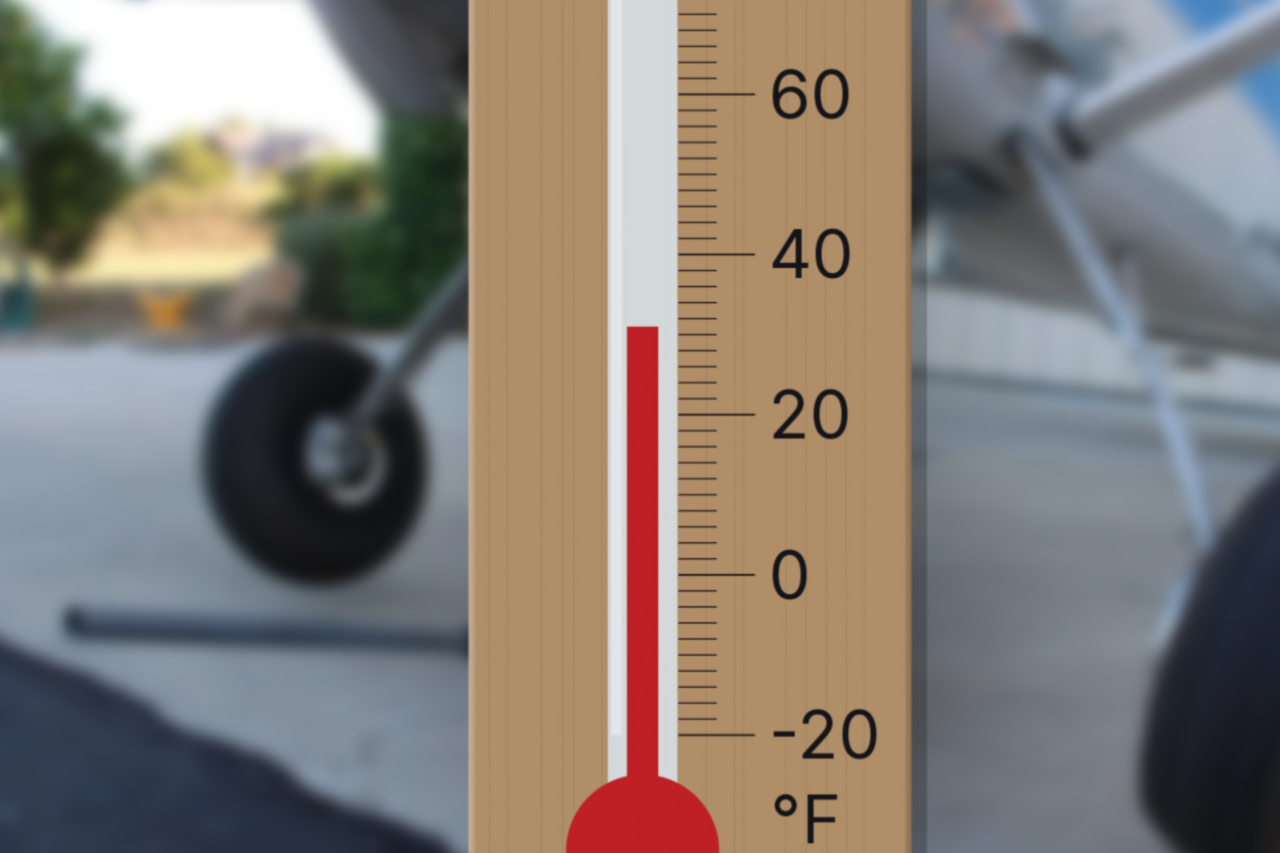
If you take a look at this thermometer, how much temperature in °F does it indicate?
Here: 31 °F
